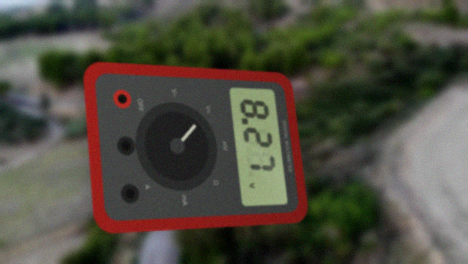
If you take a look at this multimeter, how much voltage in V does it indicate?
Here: 8.27 V
